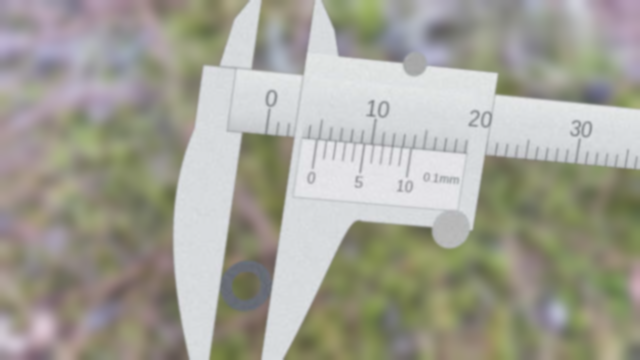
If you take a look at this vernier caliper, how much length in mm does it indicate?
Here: 4.8 mm
